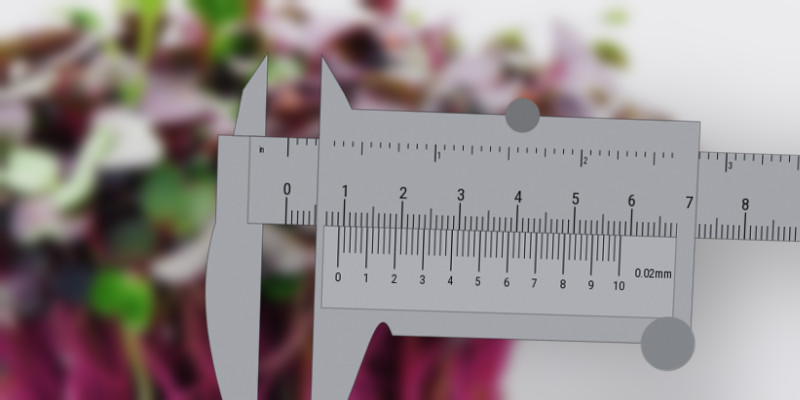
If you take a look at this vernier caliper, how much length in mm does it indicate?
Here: 9.2 mm
